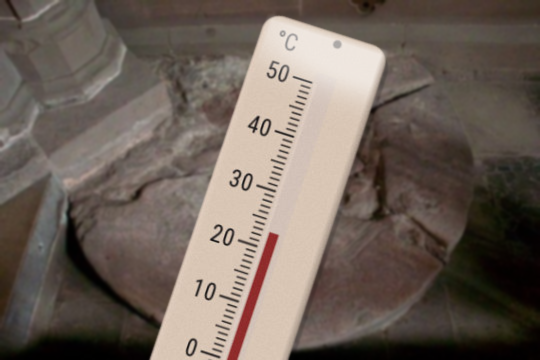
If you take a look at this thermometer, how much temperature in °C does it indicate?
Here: 23 °C
